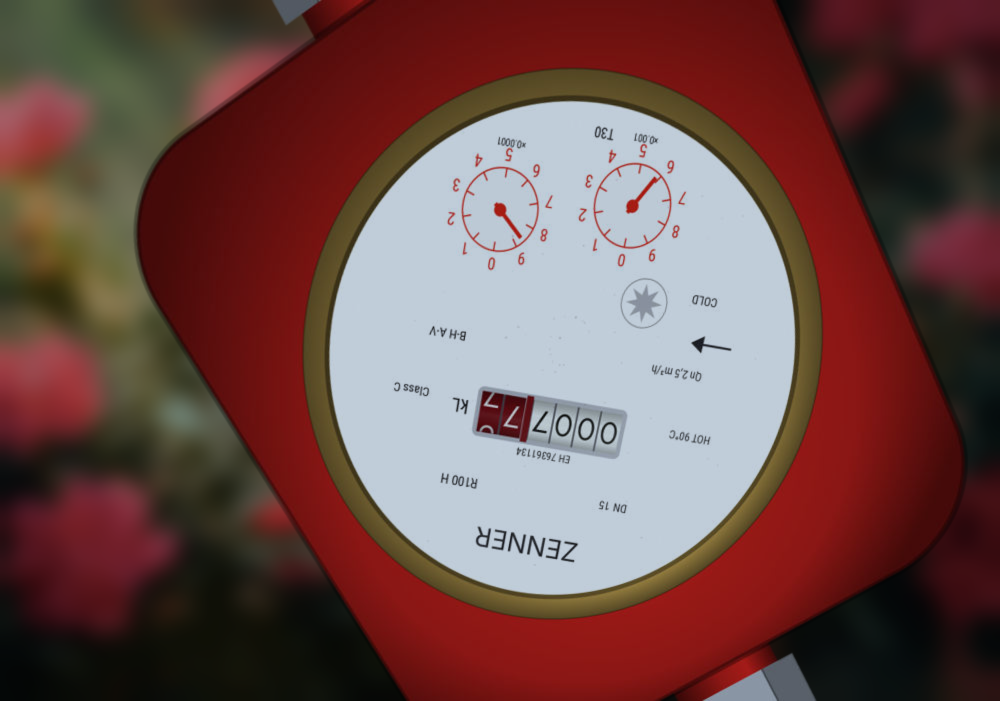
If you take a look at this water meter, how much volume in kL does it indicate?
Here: 7.7658 kL
